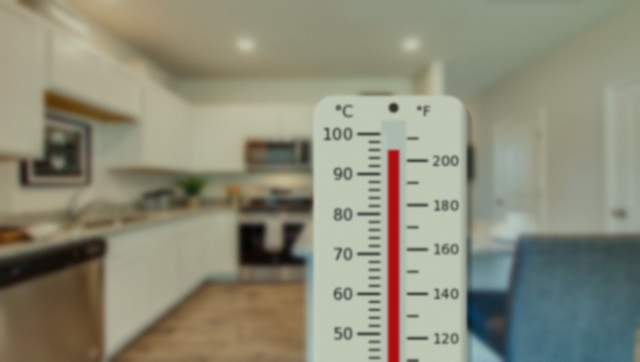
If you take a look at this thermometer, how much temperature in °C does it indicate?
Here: 96 °C
